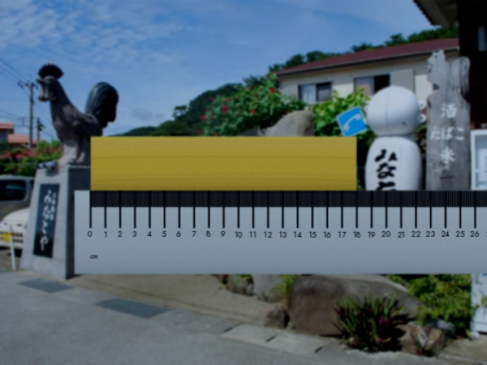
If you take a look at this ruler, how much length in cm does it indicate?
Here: 18 cm
